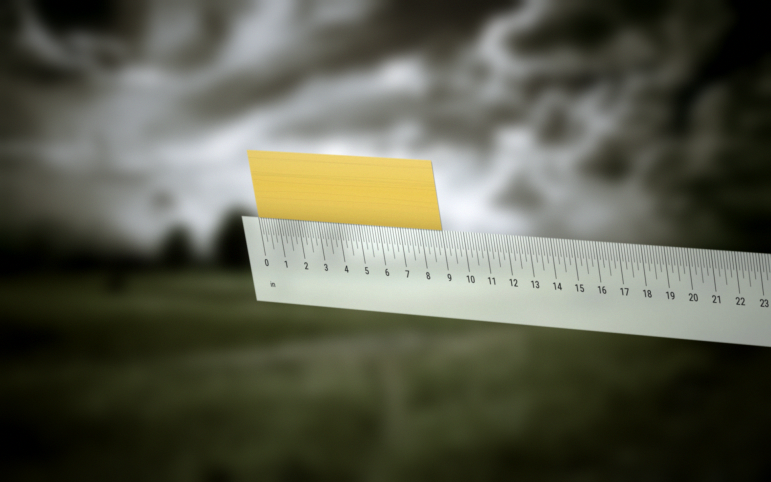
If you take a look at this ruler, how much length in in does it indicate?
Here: 9 in
